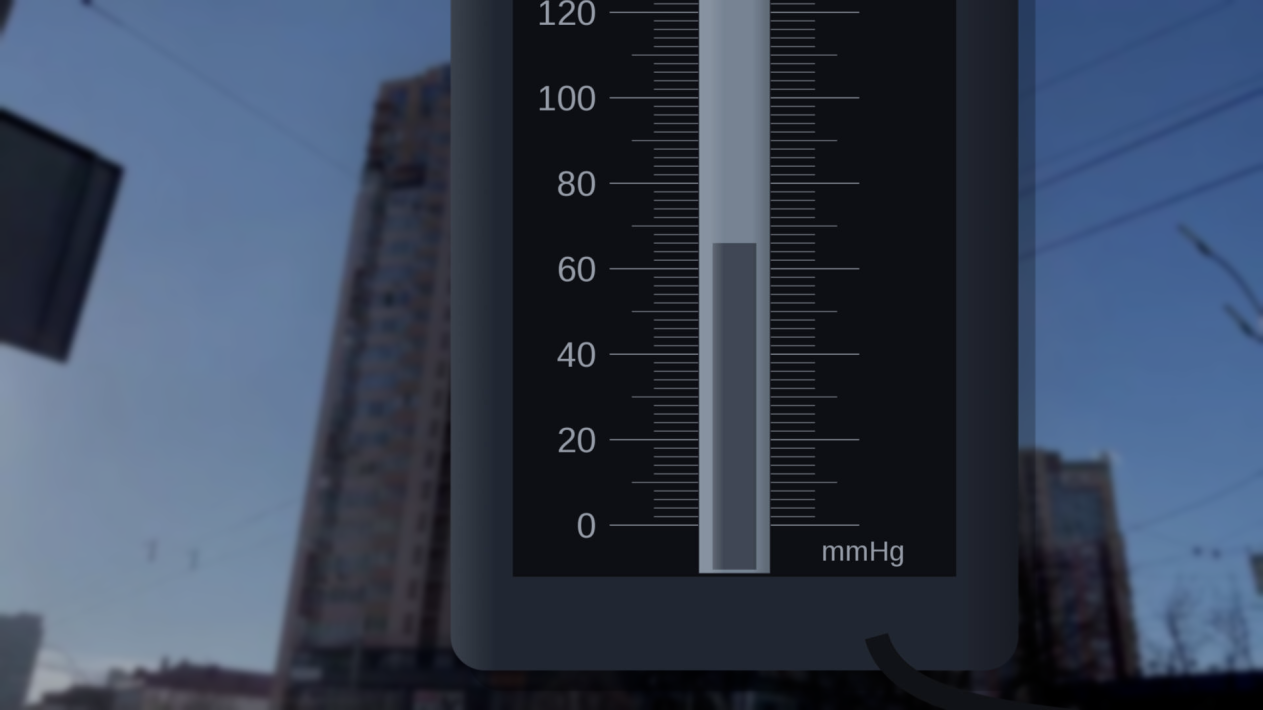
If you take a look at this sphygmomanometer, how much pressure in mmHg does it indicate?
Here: 66 mmHg
